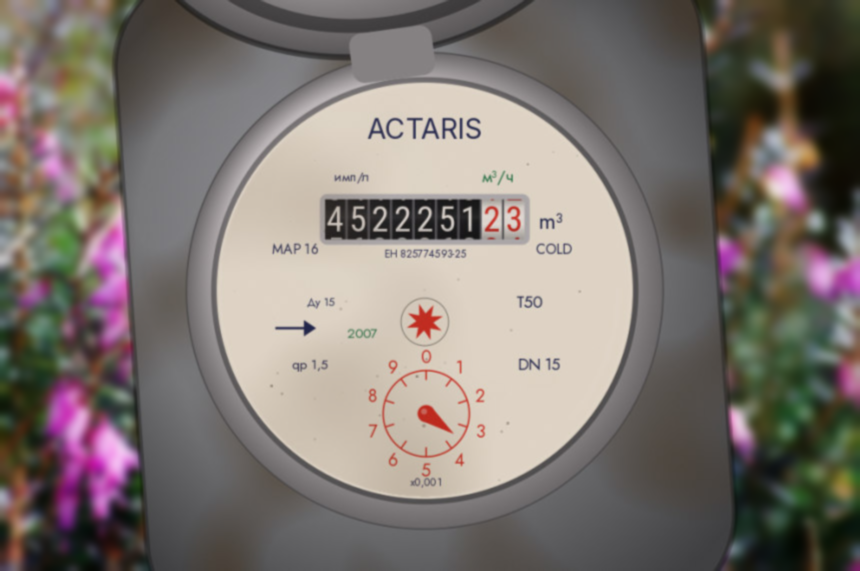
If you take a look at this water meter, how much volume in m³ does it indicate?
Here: 4522251.233 m³
